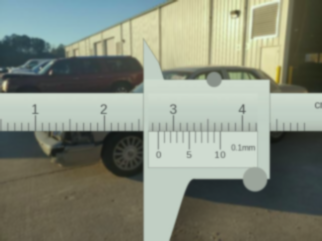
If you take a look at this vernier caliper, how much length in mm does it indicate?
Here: 27.8 mm
